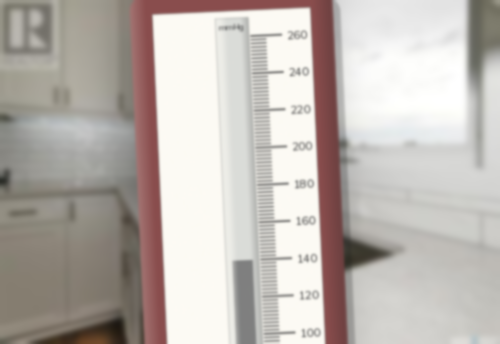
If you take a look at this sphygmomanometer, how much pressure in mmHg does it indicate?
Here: 140 mmHg
